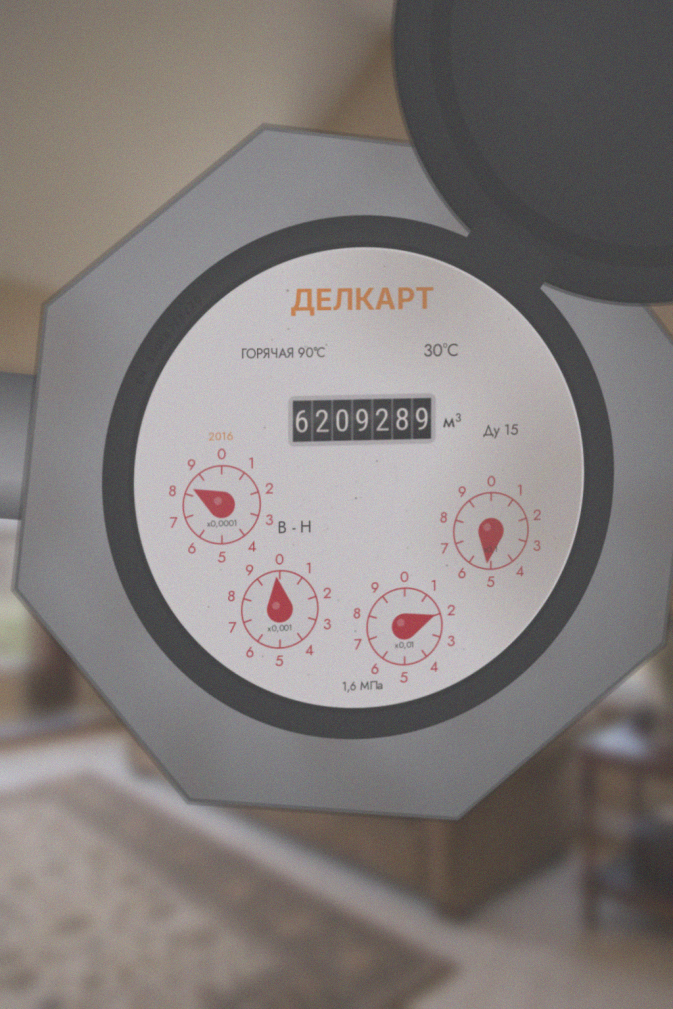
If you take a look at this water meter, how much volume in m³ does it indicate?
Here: 6209289.5198 m³
